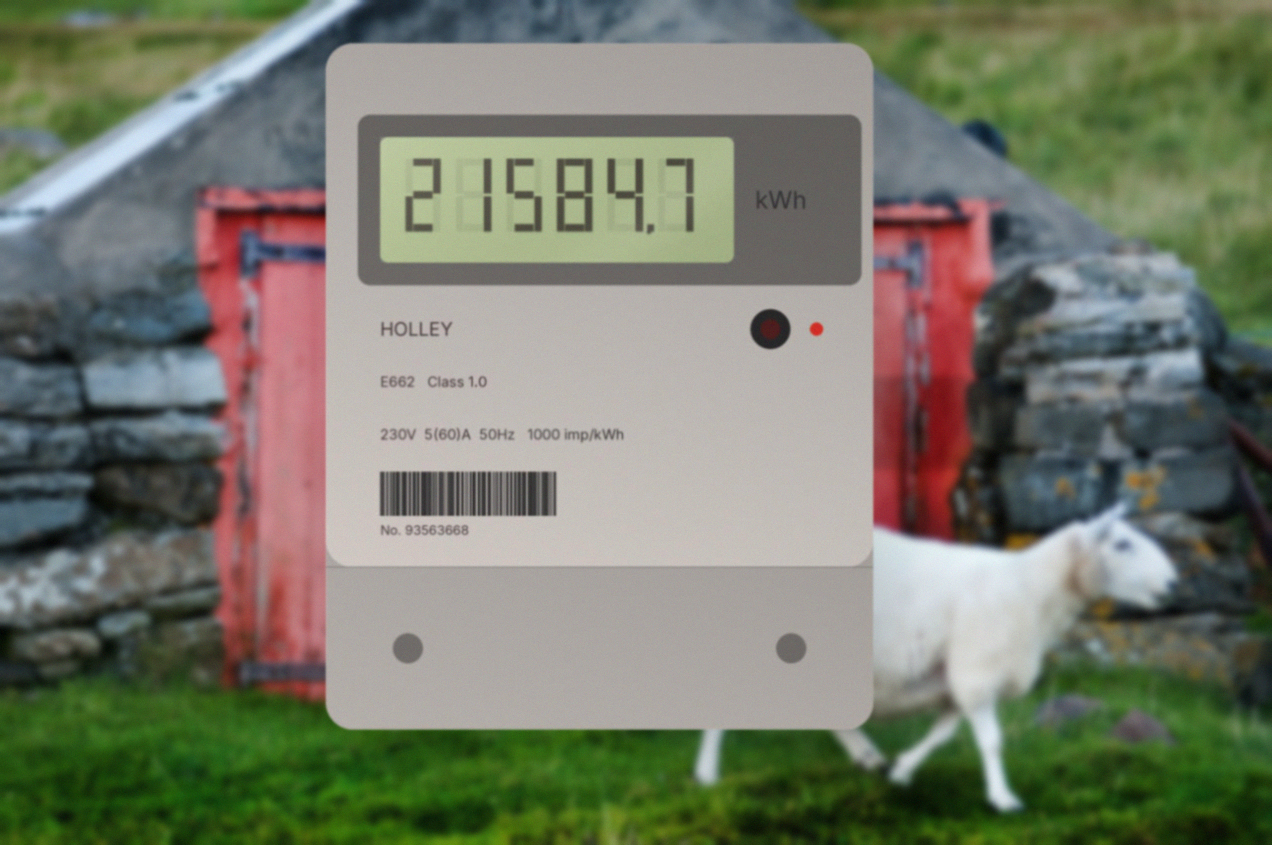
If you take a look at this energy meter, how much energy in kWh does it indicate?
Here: 21584.7 kWh
